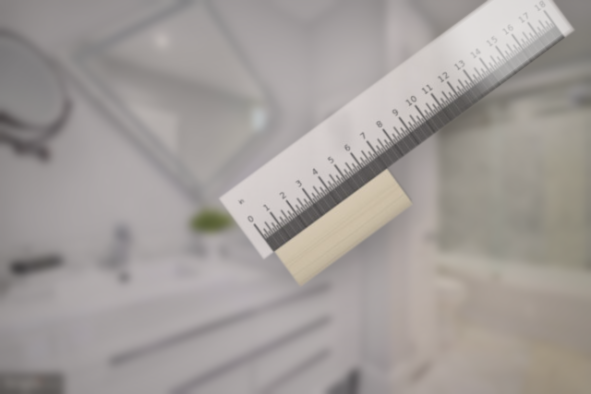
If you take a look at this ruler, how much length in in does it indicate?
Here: 7 in
